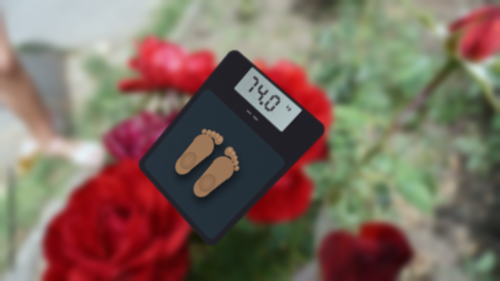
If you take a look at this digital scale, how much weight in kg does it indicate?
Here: 74.0 kg
